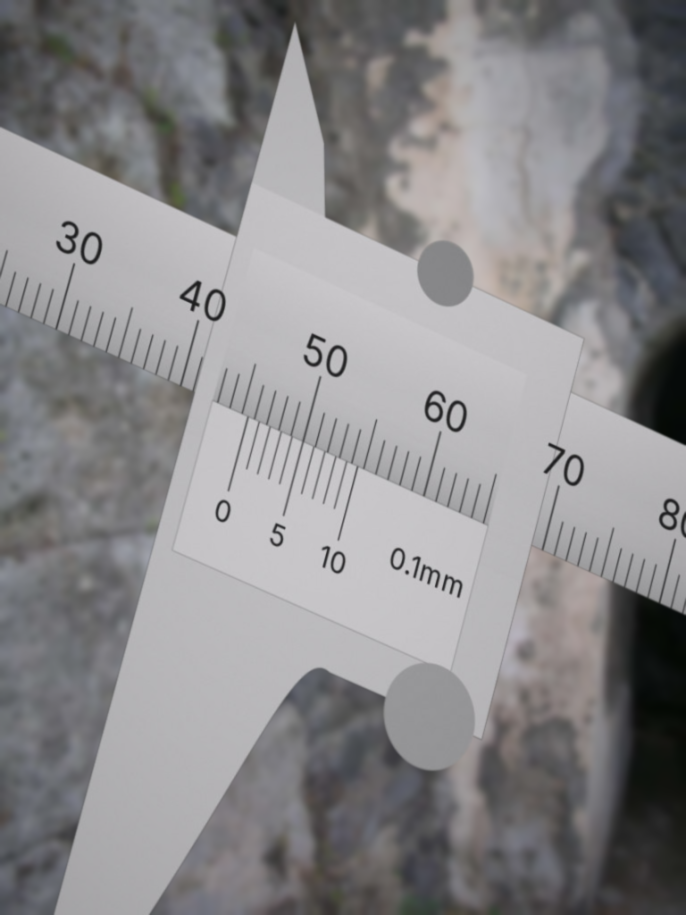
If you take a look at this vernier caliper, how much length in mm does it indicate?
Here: 45.5 mm
